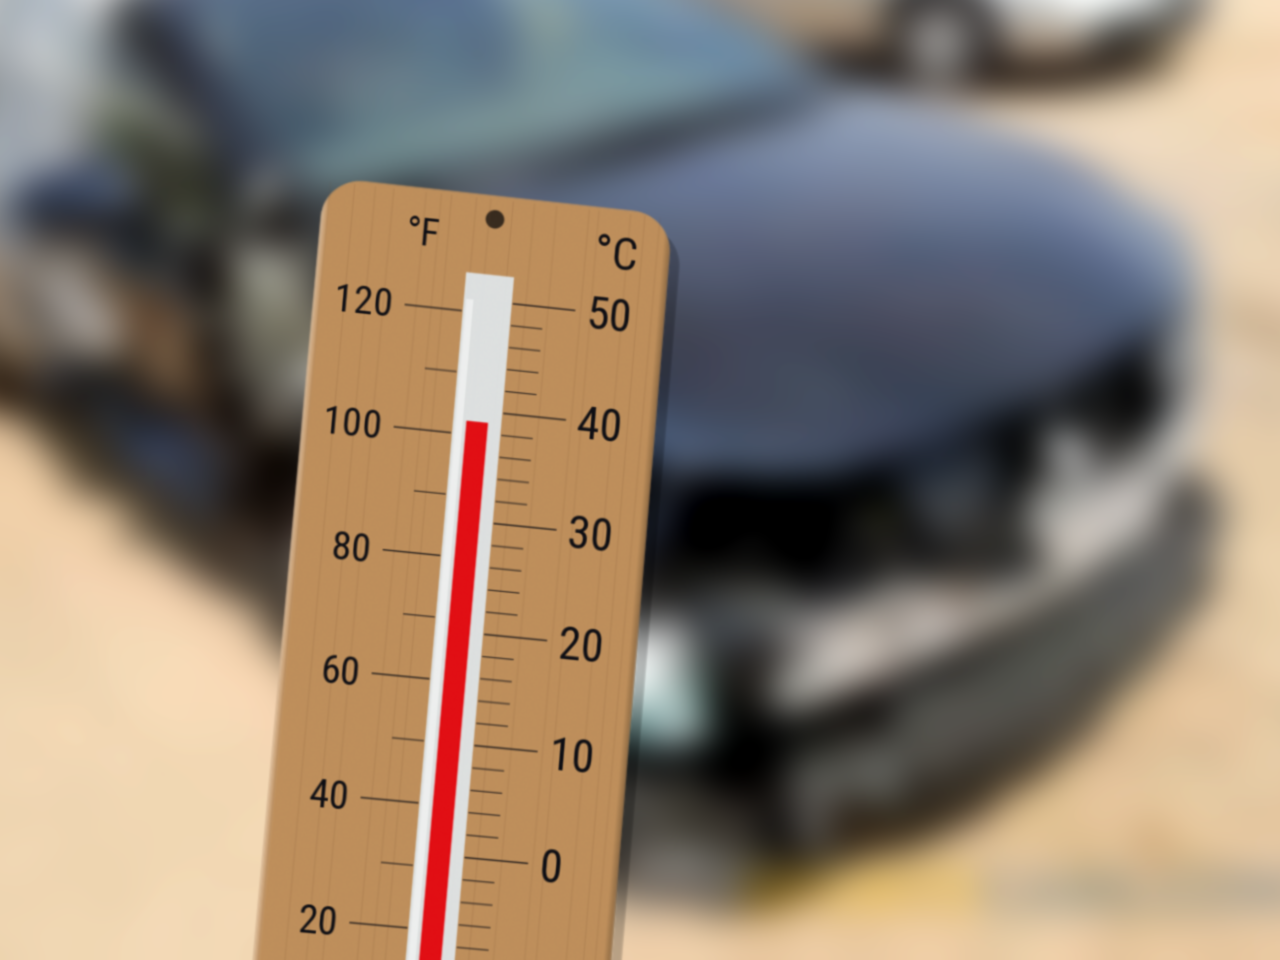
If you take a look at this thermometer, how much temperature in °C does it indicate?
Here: 39 °C
